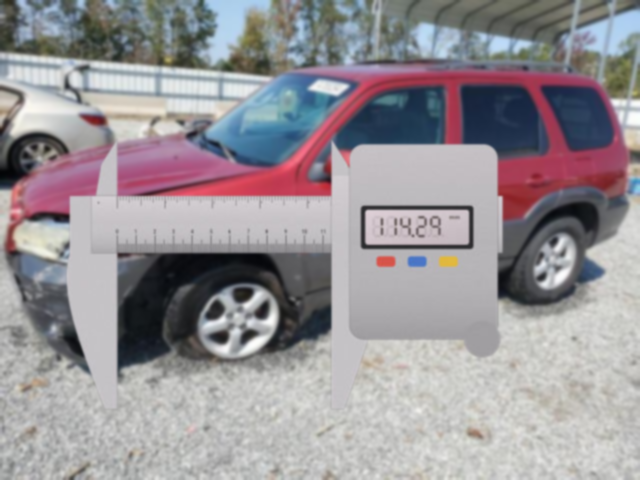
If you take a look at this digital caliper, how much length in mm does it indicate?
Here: 114.29 mm
